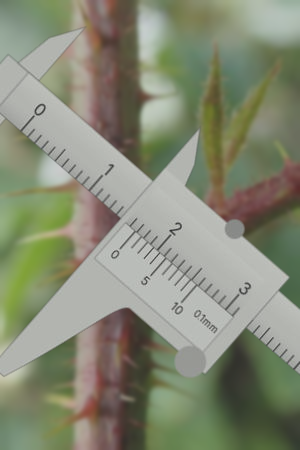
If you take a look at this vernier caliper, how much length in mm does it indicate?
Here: 16.8 mm
